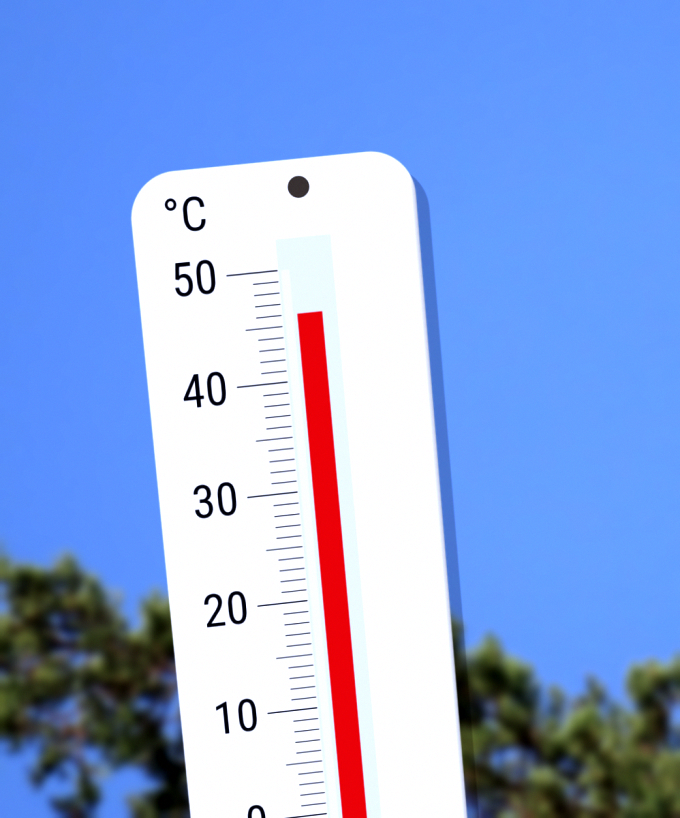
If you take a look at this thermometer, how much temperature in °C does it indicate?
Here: 46 °C
